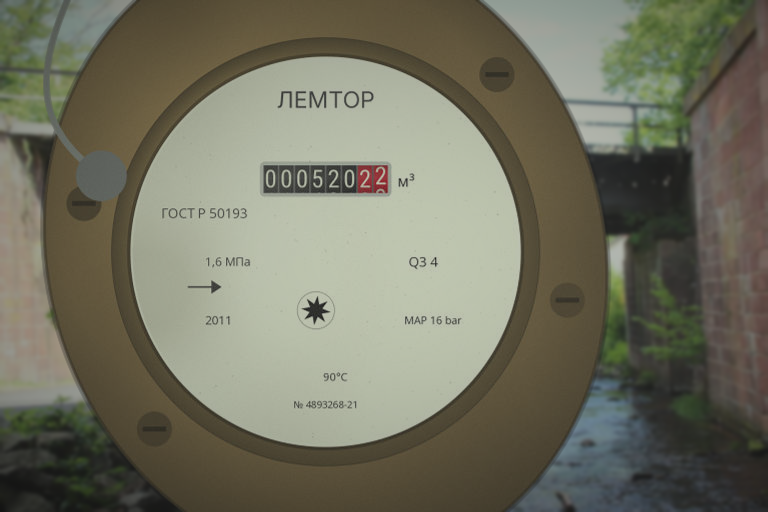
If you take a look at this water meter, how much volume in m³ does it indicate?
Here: 520.22 m³
